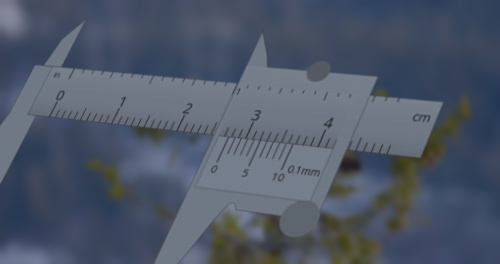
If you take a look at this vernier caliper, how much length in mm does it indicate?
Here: 27.6 mm
